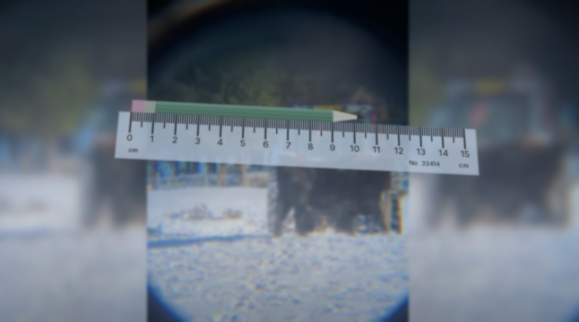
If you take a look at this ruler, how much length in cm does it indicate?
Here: 10.5 cm
